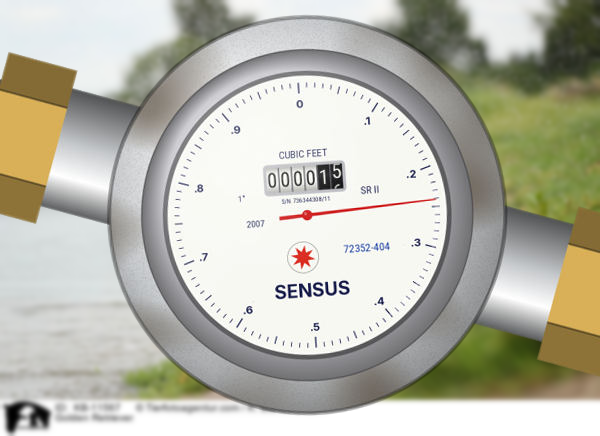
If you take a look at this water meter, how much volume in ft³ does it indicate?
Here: 15.24 ft³
